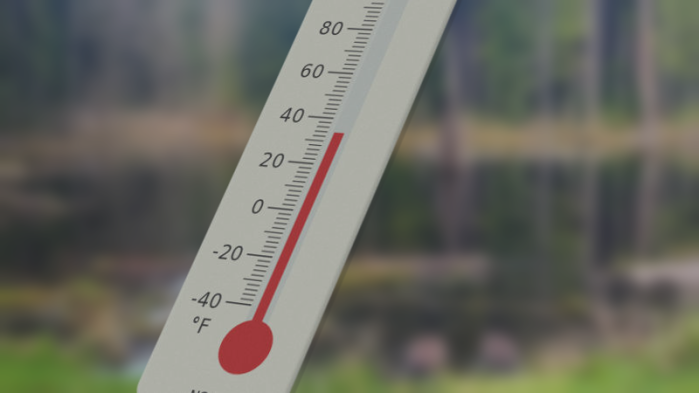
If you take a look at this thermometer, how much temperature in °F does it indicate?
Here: 34 °F
